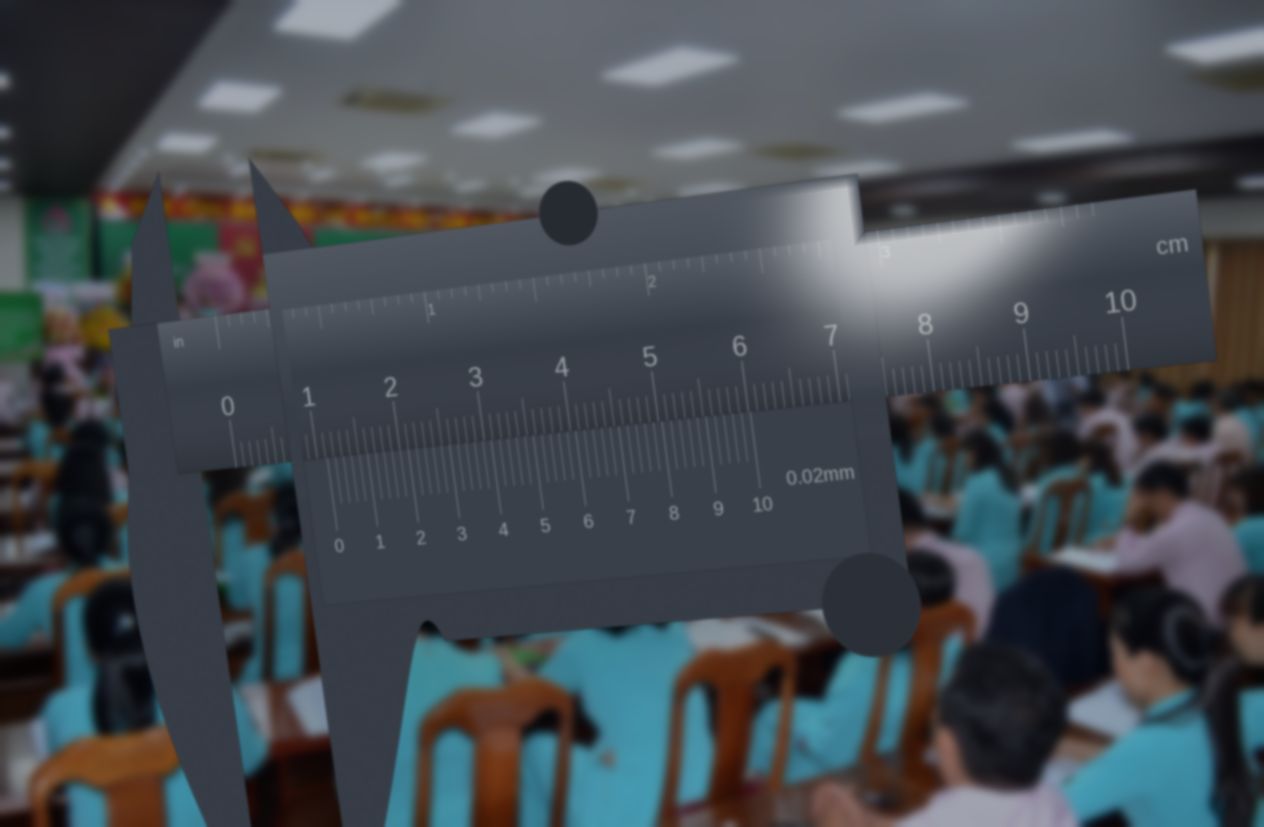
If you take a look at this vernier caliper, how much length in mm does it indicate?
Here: 11.2 mm
